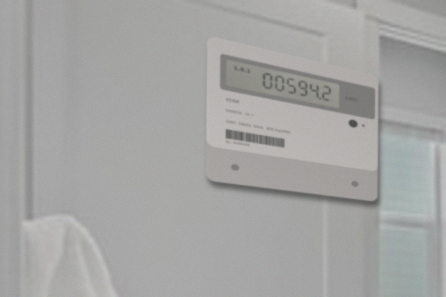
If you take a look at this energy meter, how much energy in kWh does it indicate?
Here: 594.2 kWh
